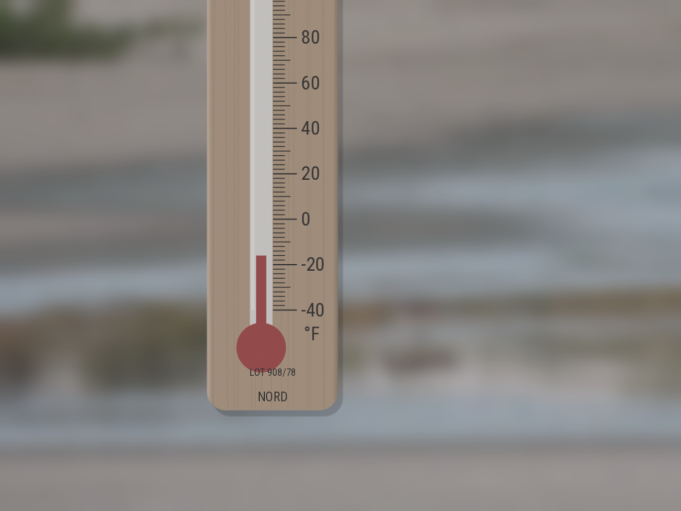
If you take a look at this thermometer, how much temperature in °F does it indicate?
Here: -16 °F
